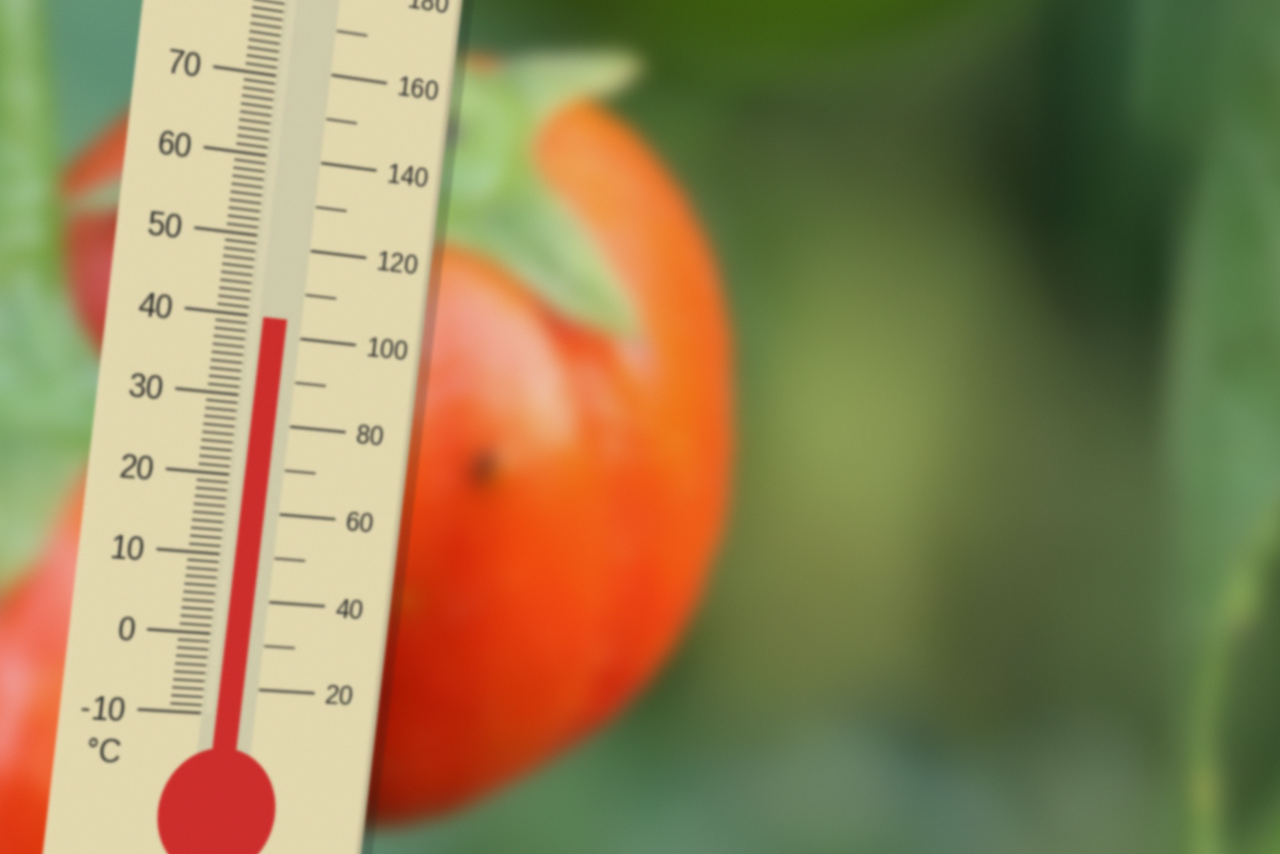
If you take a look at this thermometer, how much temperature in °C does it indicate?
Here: 40 °C
